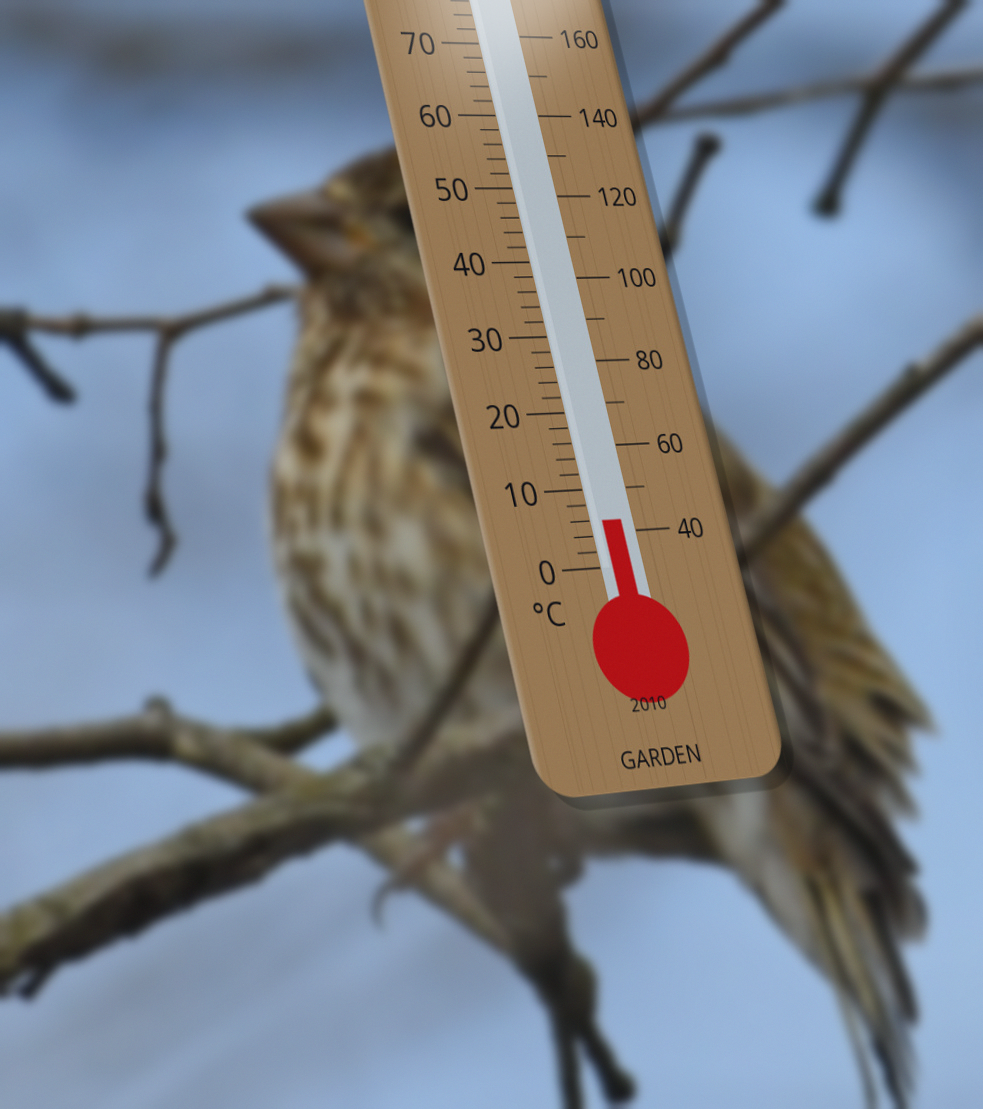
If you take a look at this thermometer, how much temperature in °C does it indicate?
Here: 6 °C
